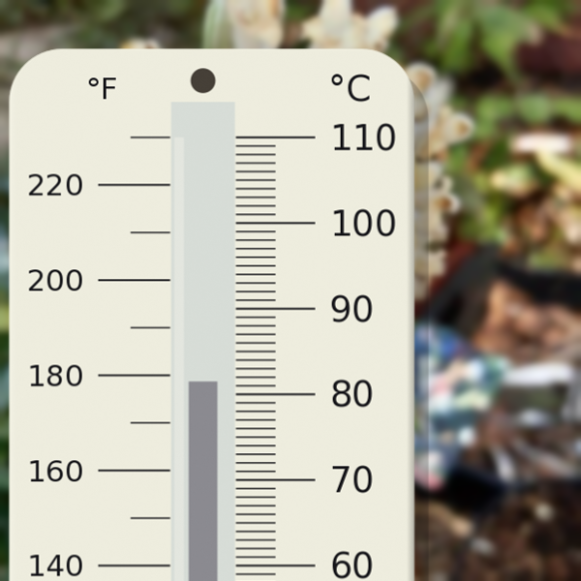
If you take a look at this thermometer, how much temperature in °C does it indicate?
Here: 81.5 °C
